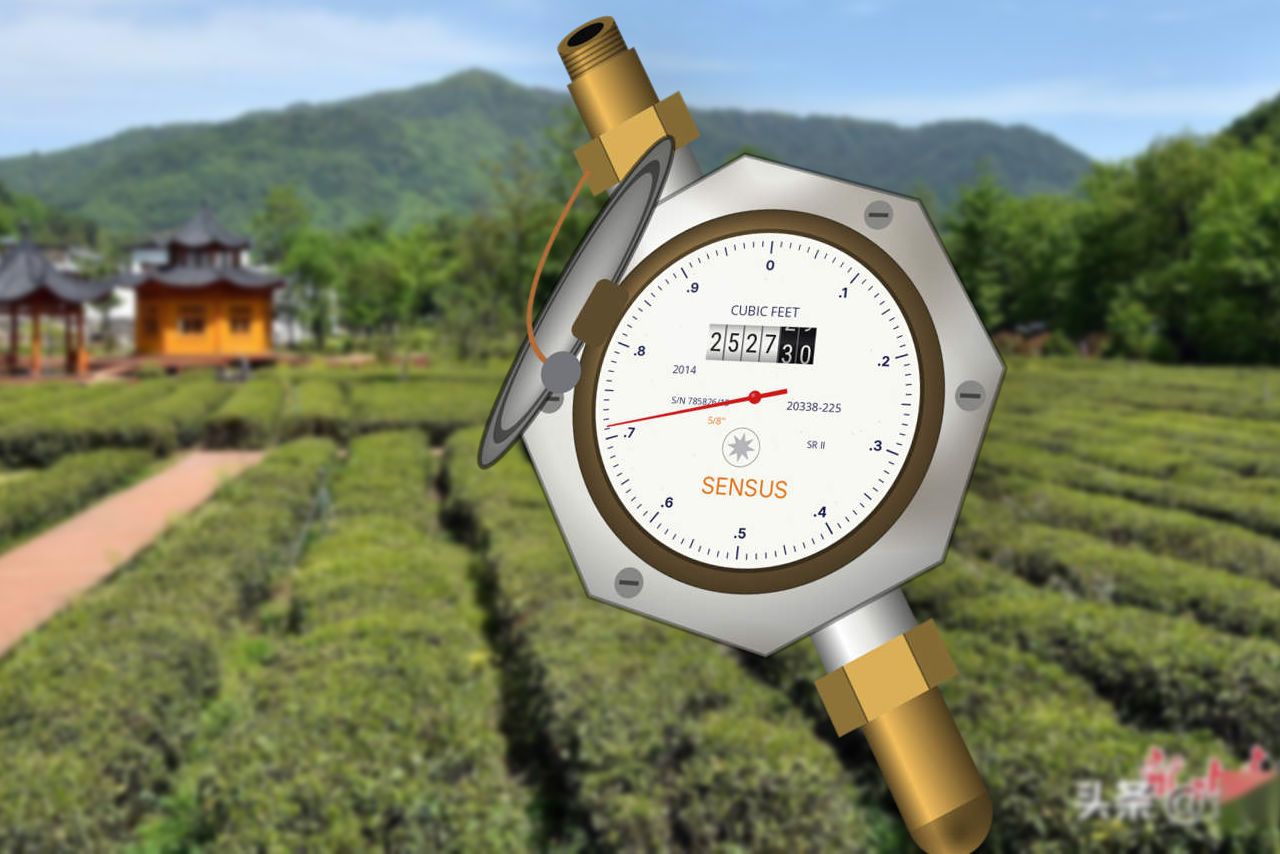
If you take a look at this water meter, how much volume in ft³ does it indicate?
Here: 252729.71 ft³
